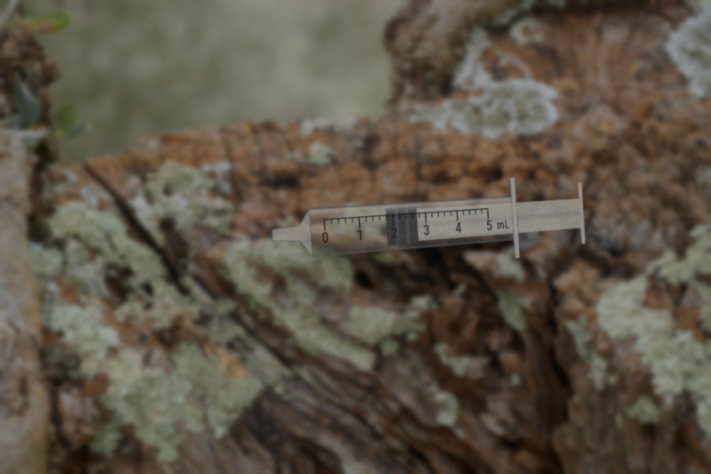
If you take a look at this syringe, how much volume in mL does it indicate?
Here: 1.8 mL
